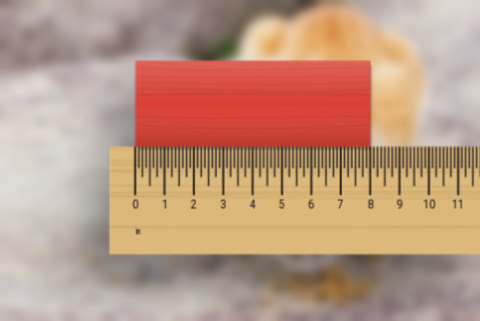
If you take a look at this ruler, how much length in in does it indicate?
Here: 8 in
